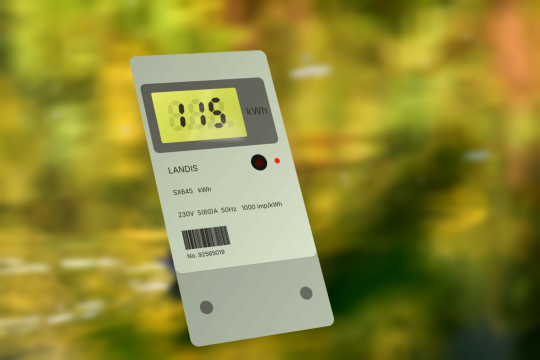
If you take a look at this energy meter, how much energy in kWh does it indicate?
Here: 115 kWh
